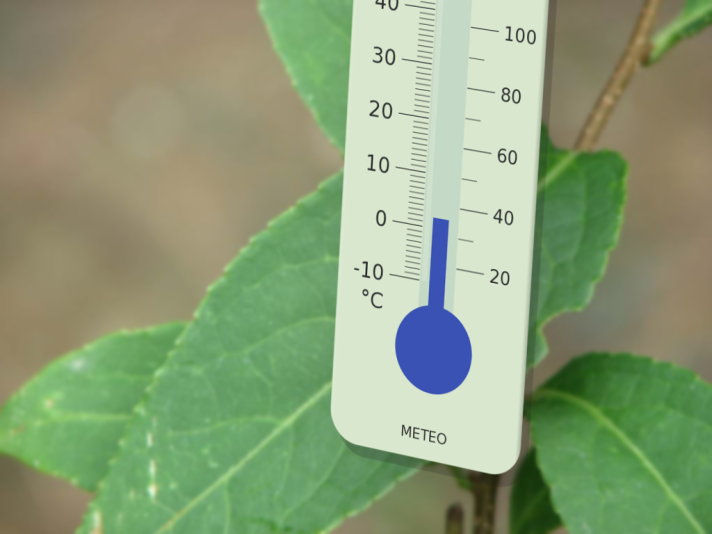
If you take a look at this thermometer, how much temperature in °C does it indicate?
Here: 2 °C
